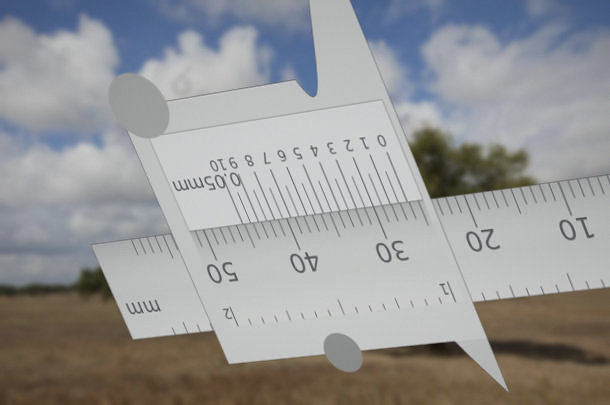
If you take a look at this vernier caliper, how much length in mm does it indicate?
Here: 26.2 mm
